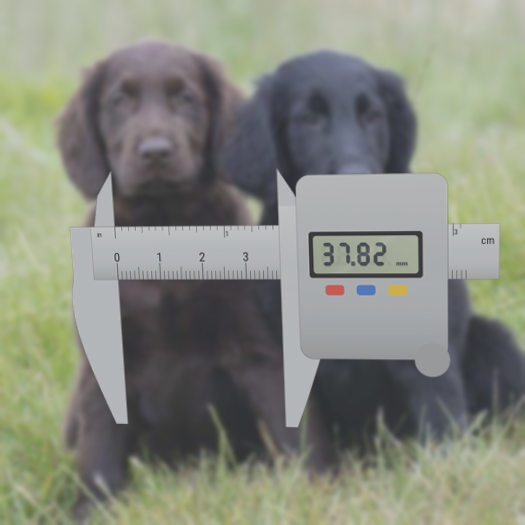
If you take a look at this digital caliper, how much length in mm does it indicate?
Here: 37.82 mm
